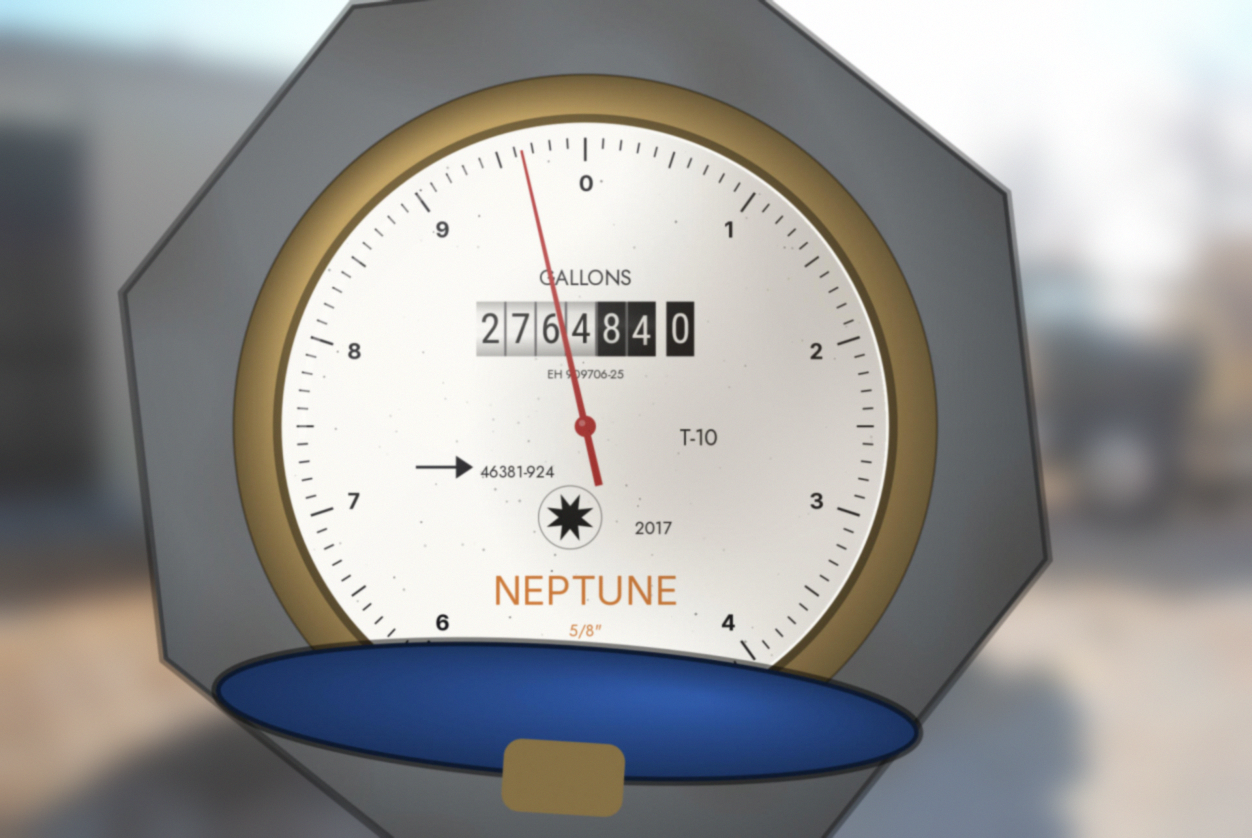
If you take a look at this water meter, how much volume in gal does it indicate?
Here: 2764839.6 gal
